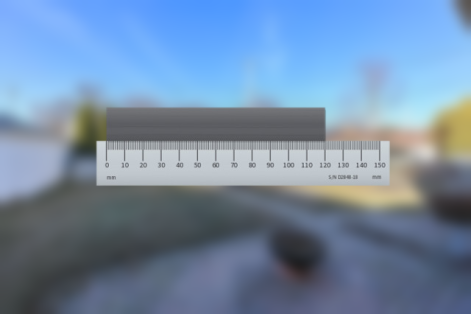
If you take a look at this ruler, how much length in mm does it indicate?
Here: 120 mm
